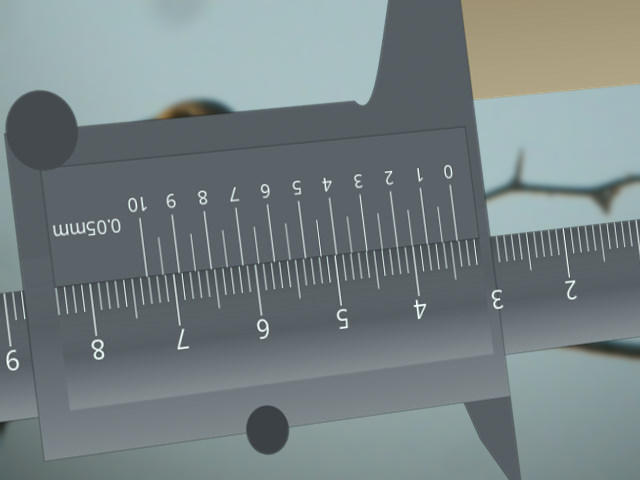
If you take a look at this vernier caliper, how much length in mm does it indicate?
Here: 34.2 mm
